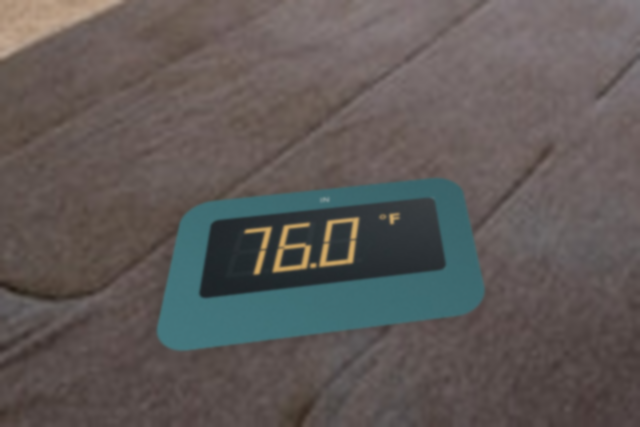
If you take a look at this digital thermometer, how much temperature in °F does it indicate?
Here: 76.0 °F
